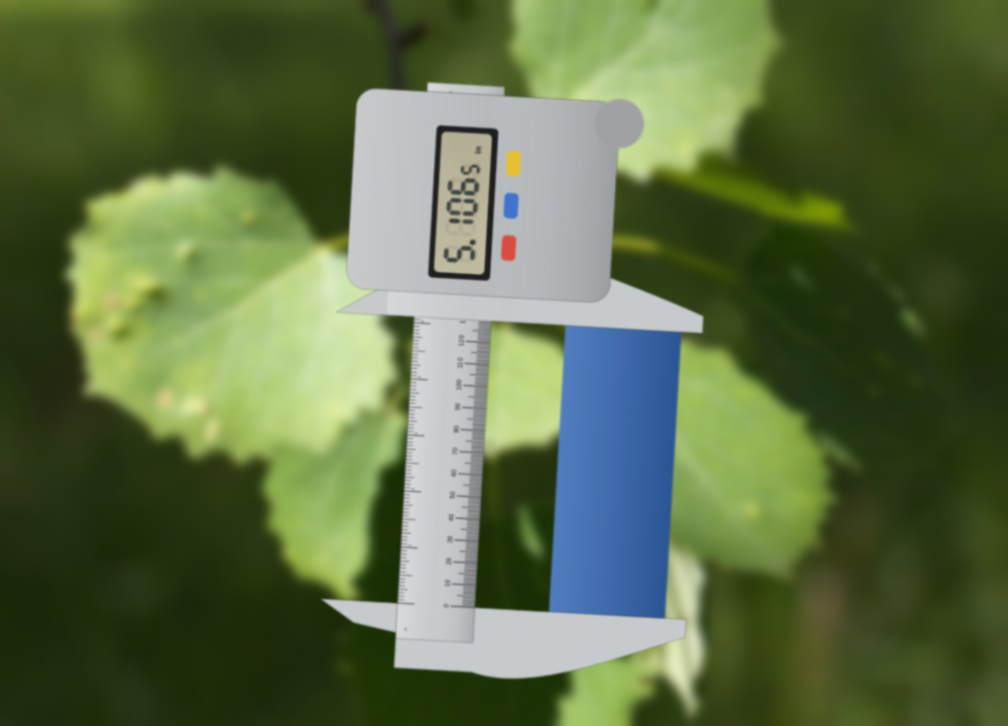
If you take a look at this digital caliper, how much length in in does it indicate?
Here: 5.1065 in
